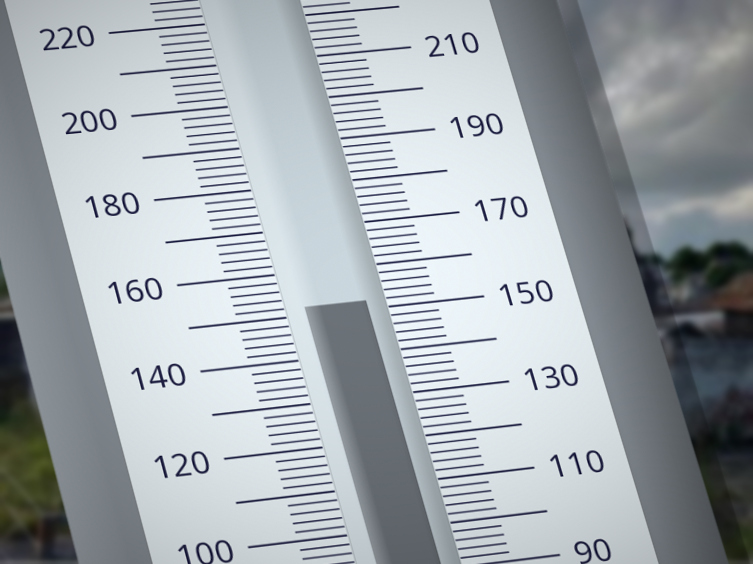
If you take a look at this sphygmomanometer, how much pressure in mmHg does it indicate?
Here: 152 mmHg
